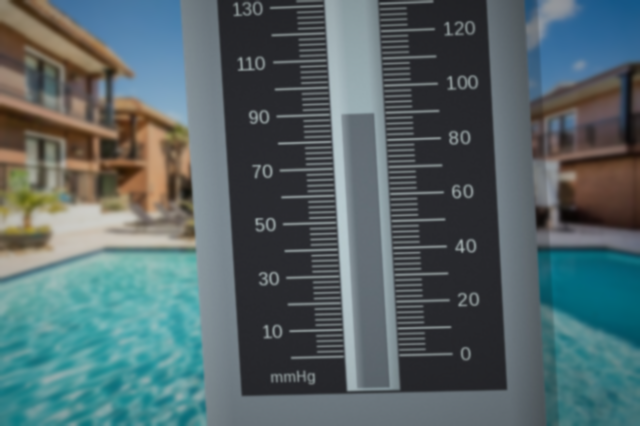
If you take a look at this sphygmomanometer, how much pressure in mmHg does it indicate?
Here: 90 mmHg
